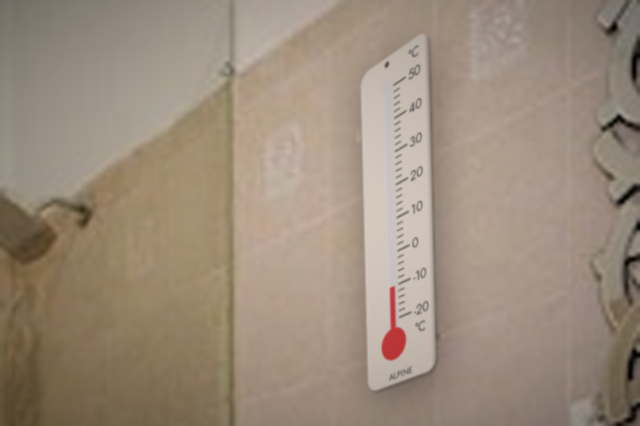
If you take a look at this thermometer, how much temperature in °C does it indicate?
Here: -10 °C
